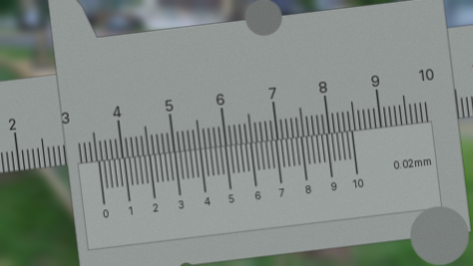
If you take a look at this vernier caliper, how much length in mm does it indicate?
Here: 35.4 mm
